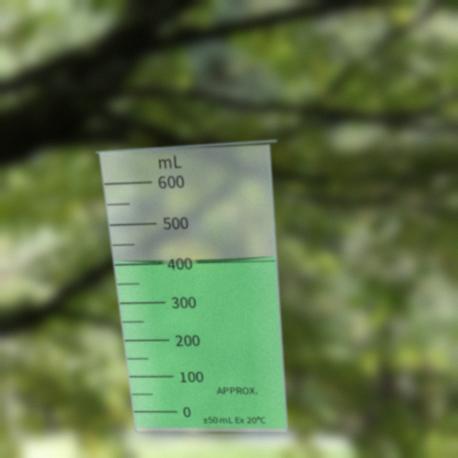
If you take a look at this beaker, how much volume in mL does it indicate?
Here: 400 mL
